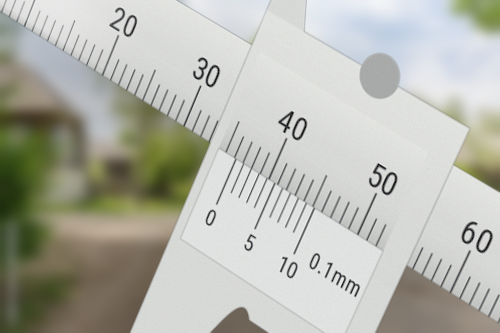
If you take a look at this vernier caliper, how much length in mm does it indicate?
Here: 36.2 mm
